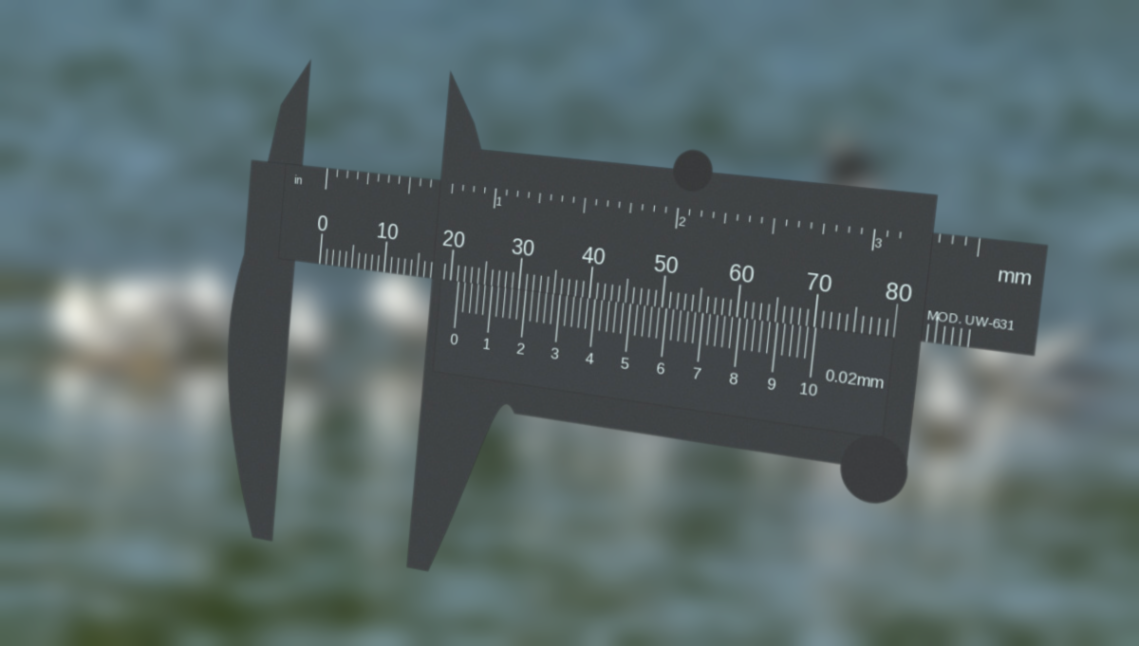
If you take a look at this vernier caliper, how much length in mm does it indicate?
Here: 21.2 mm
